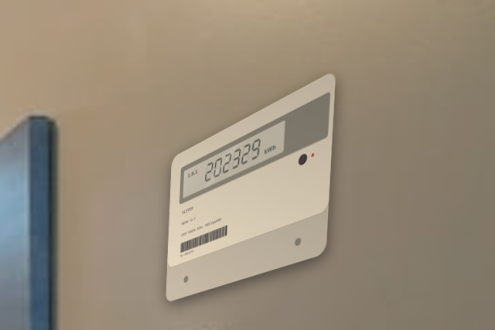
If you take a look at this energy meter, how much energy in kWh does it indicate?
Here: 202329 kWh
